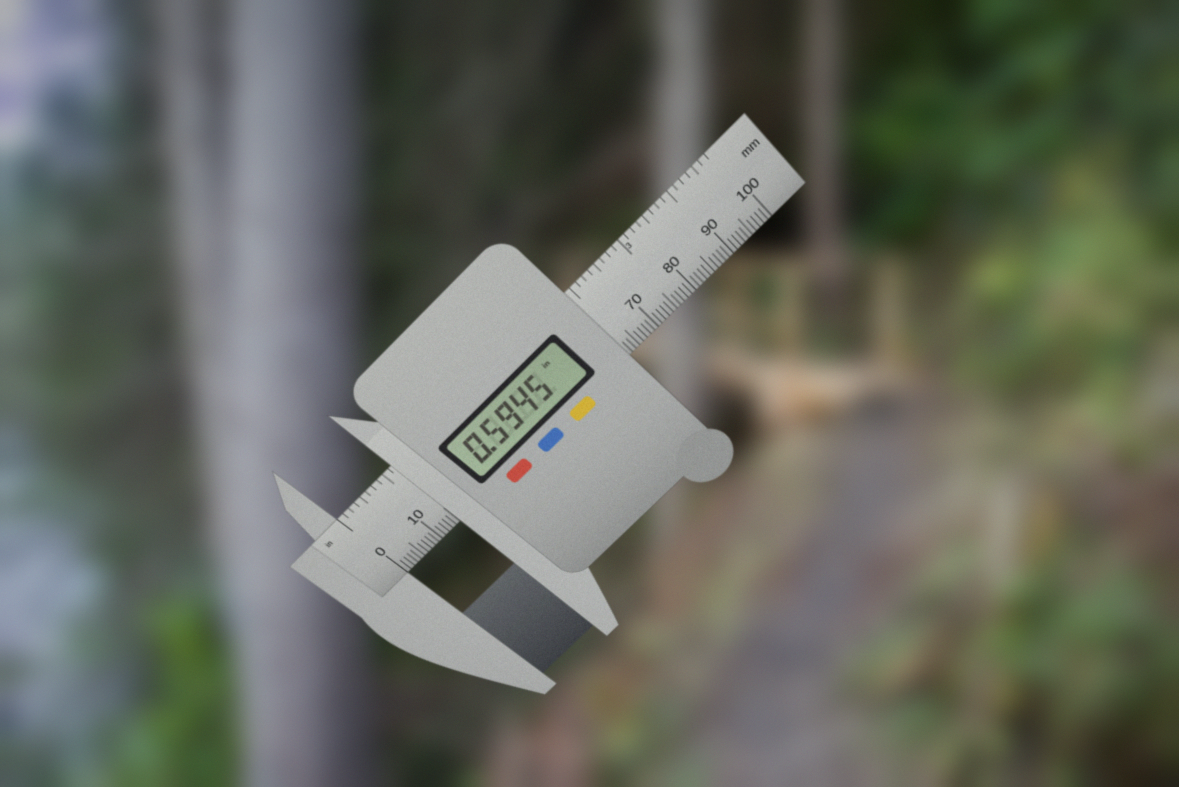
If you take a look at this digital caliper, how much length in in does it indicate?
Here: 0.5945 in
